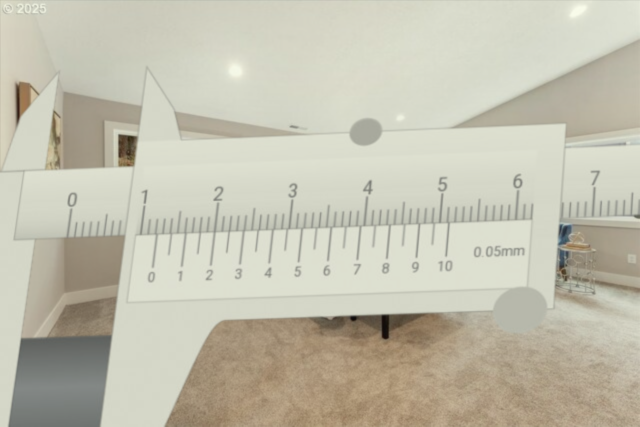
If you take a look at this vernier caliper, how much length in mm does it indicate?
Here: 12.2 mm
